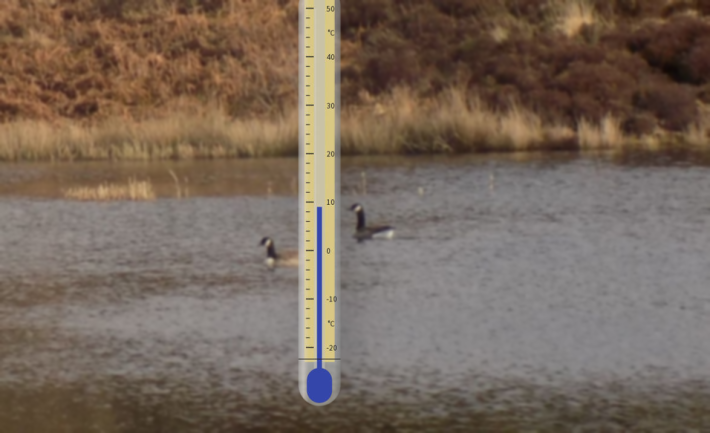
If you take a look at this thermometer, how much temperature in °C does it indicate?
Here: 9 °C
